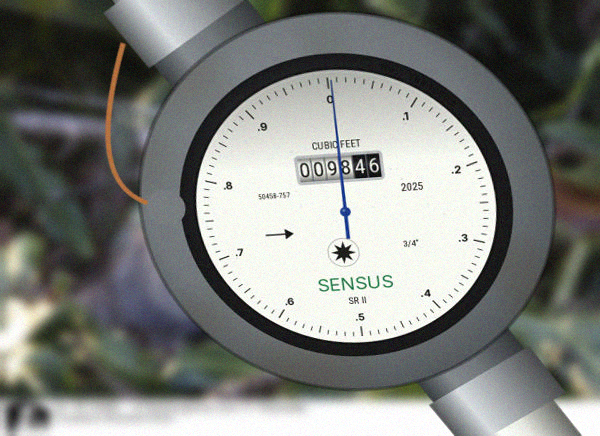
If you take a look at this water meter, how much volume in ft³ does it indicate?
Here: 9846.00 ft³
